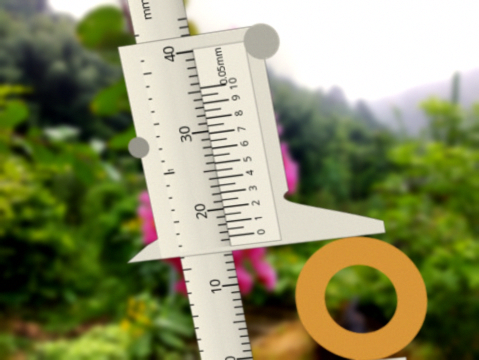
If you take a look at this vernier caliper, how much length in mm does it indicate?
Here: 16.4 mm
